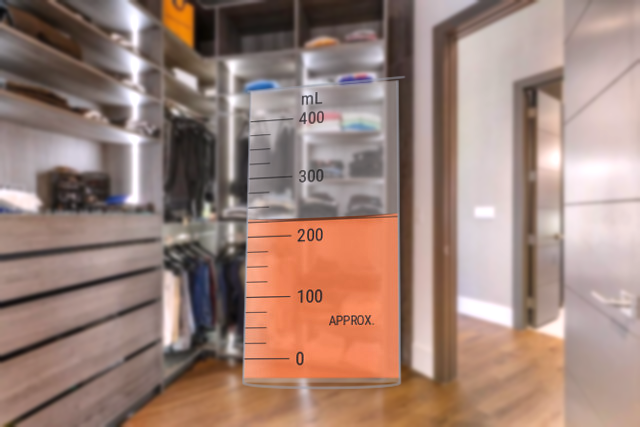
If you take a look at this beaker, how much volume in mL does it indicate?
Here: 225 mL
